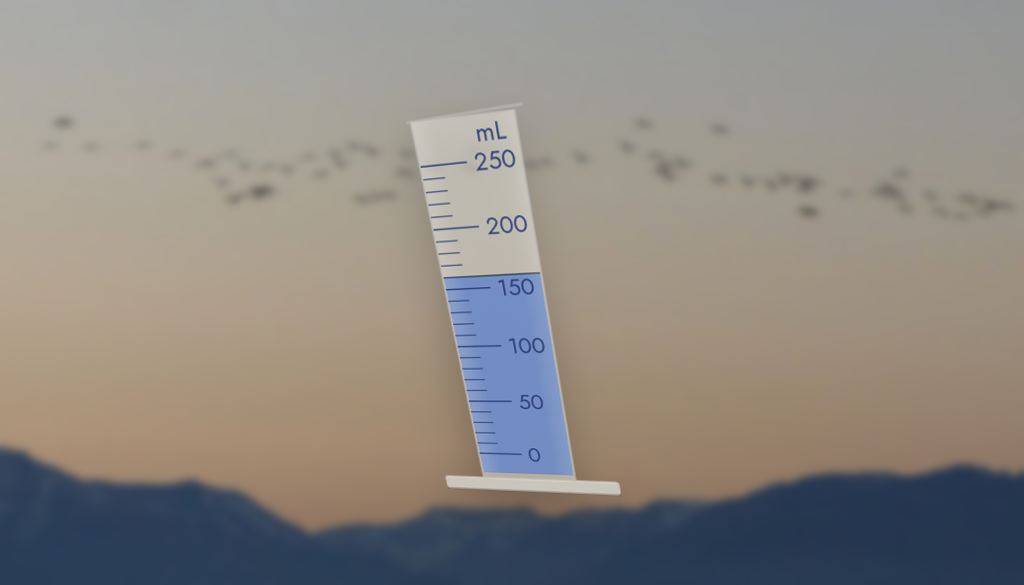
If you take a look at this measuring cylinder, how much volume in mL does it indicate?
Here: 160 mL
